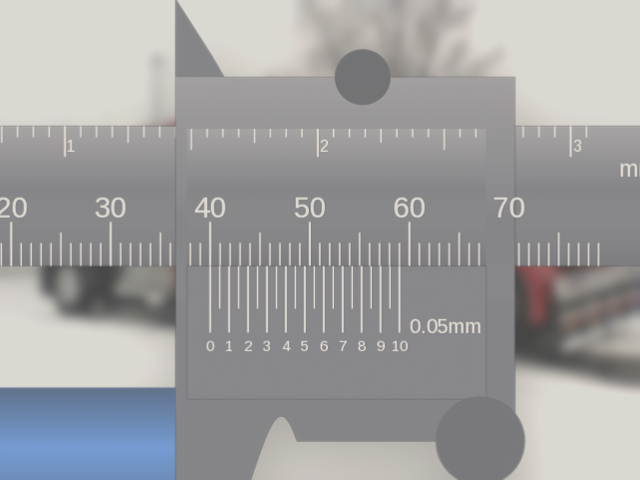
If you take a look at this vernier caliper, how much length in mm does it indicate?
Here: 40.0 mm
